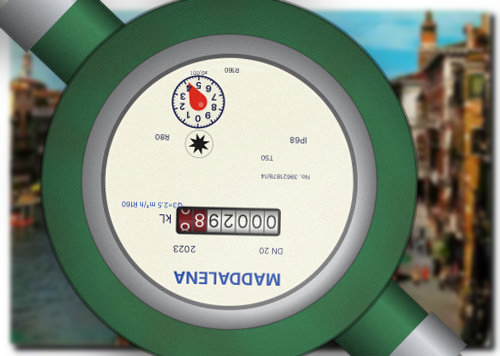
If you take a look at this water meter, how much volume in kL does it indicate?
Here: 29.884 kL
